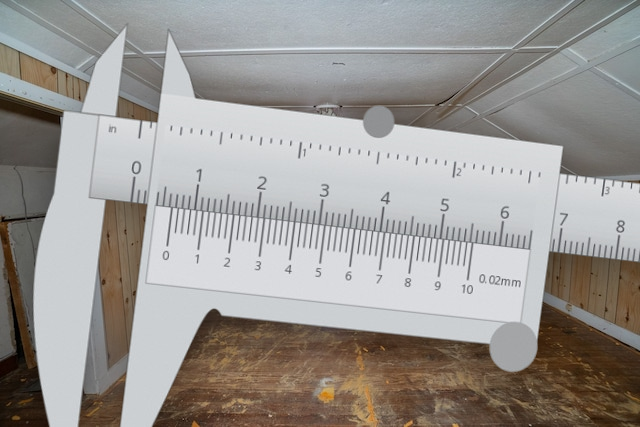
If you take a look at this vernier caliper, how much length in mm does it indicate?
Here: 6.4 mm
